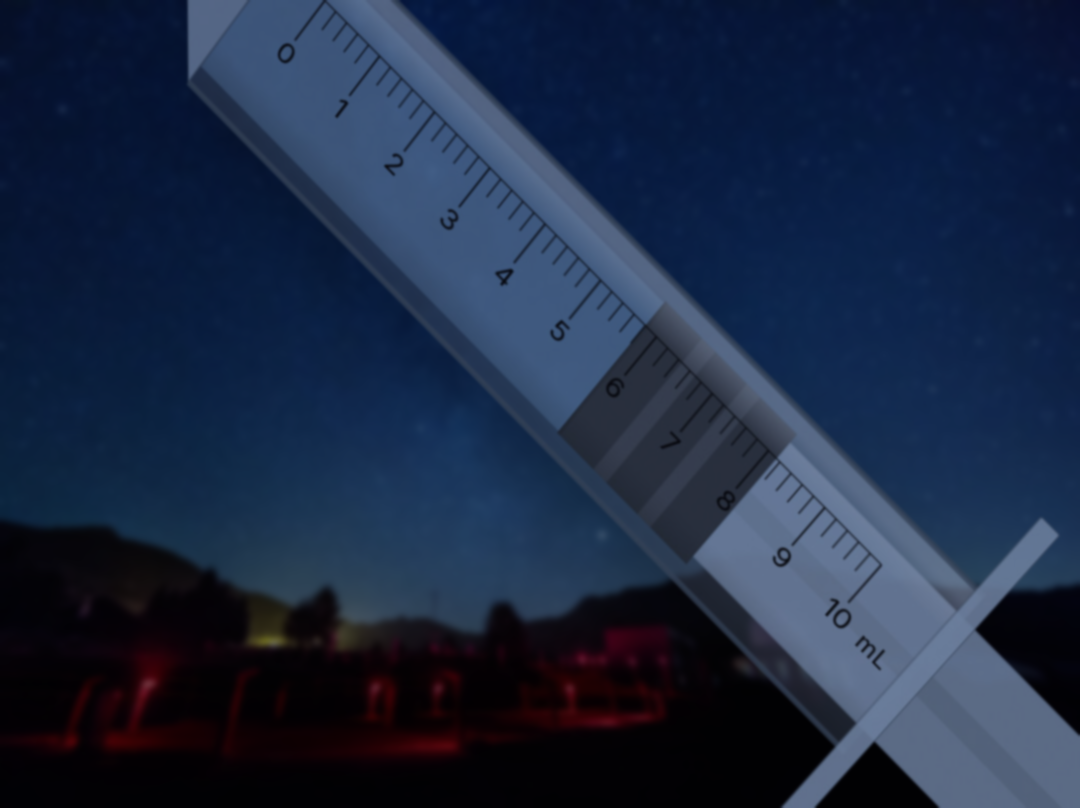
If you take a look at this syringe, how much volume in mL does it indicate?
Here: 5.8 mL
